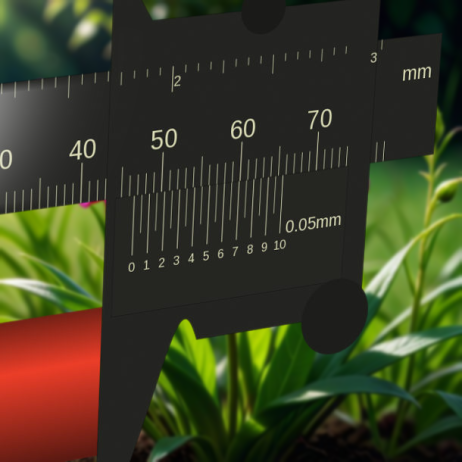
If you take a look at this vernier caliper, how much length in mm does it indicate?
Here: 46.6 mm
